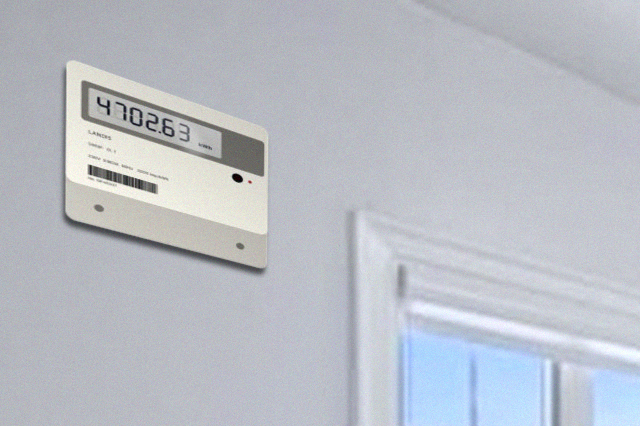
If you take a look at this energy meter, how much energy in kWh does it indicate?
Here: 4702.63 kWh
